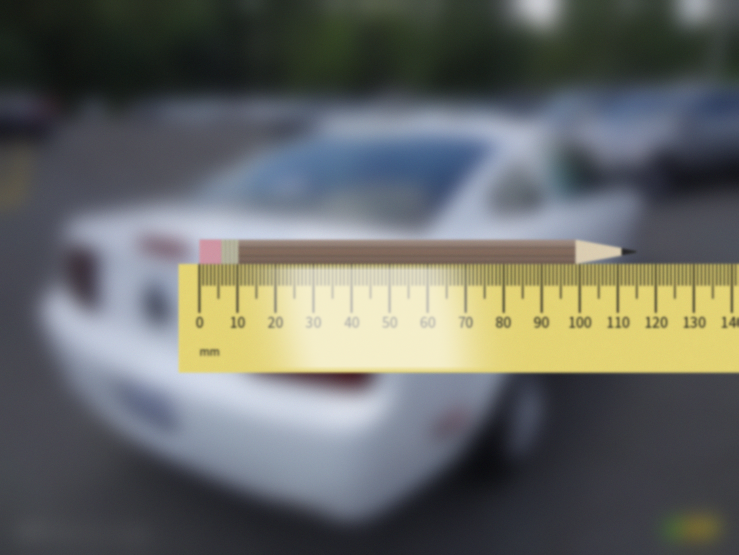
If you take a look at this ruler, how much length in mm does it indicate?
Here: 115 mm
